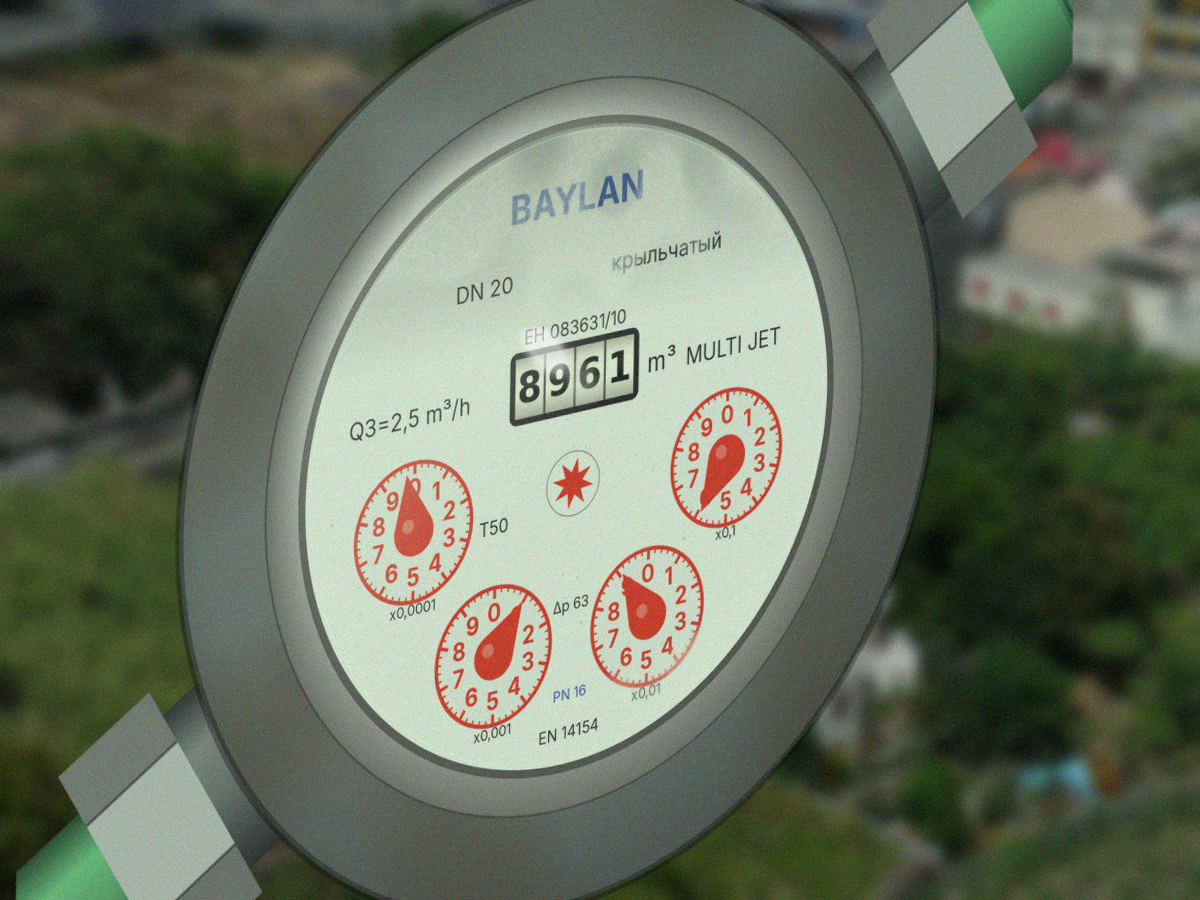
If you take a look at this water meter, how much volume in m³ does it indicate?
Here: 8961.5909 m³
